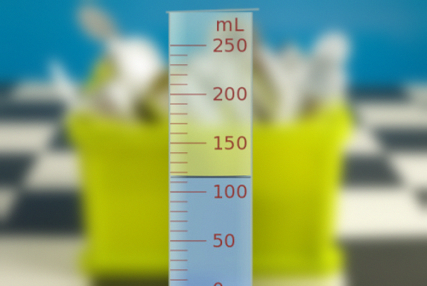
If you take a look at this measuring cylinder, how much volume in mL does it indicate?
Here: 115 mL
